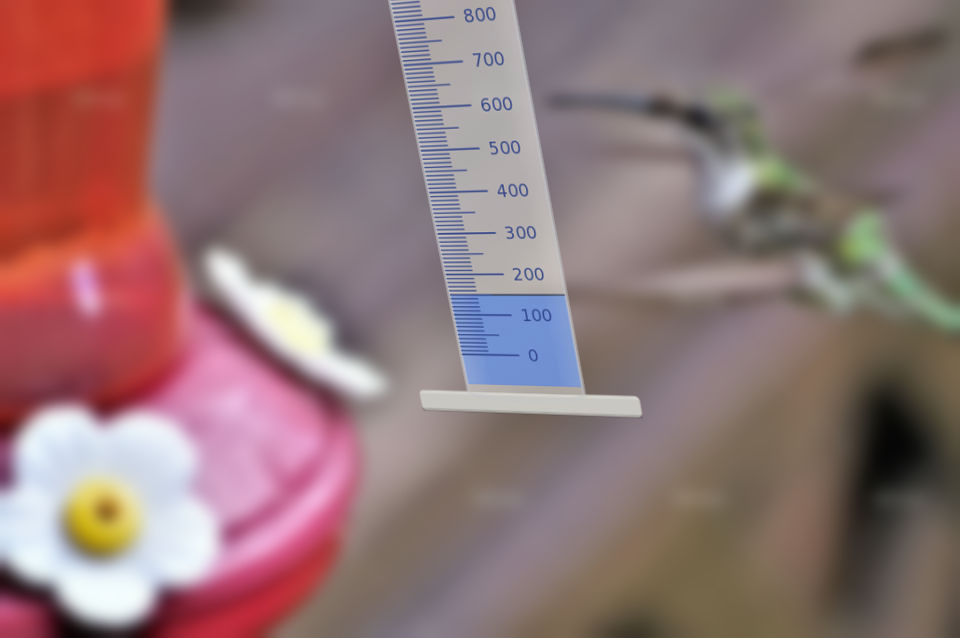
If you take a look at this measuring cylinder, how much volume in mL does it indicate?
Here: 150 mL
